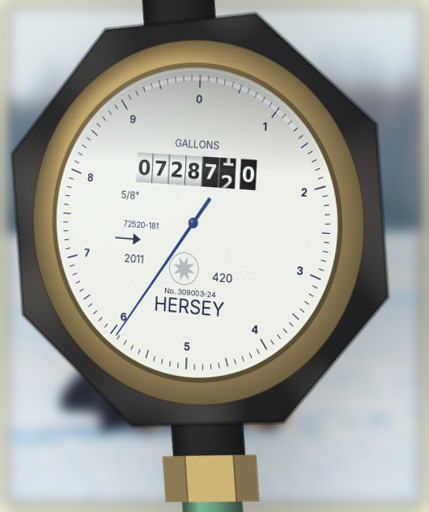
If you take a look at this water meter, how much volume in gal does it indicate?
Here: 728715.9 gal
